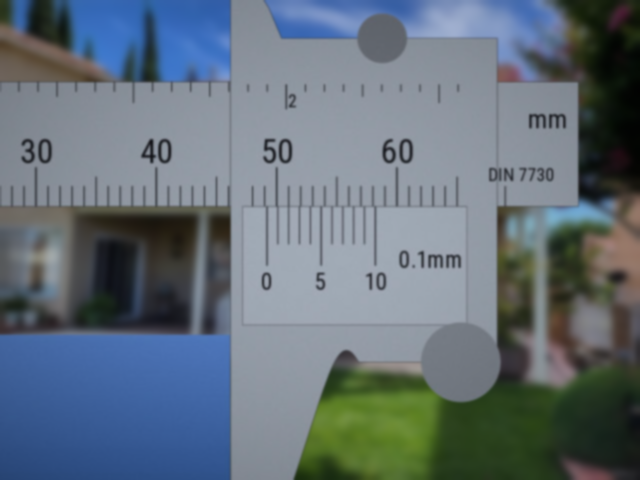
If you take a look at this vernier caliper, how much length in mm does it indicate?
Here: 49.2 mm
